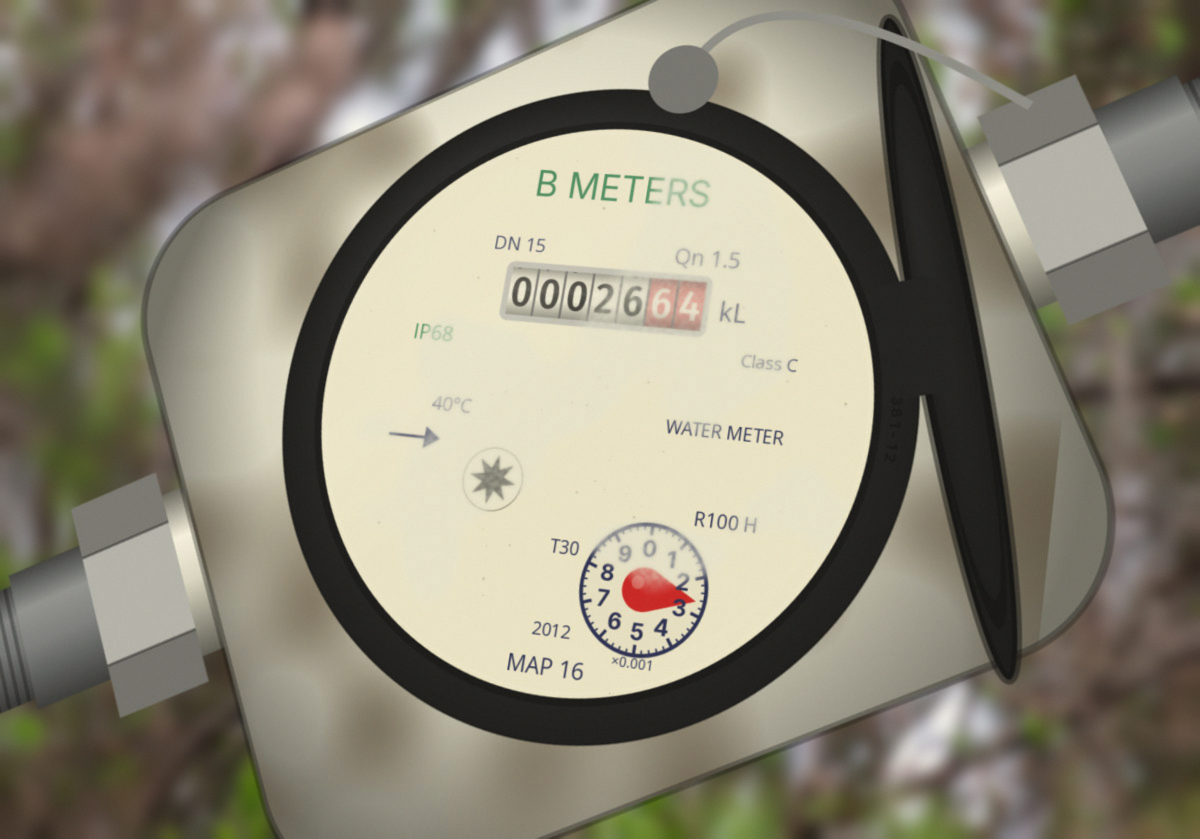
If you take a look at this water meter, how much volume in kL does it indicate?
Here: 26.642 kL
